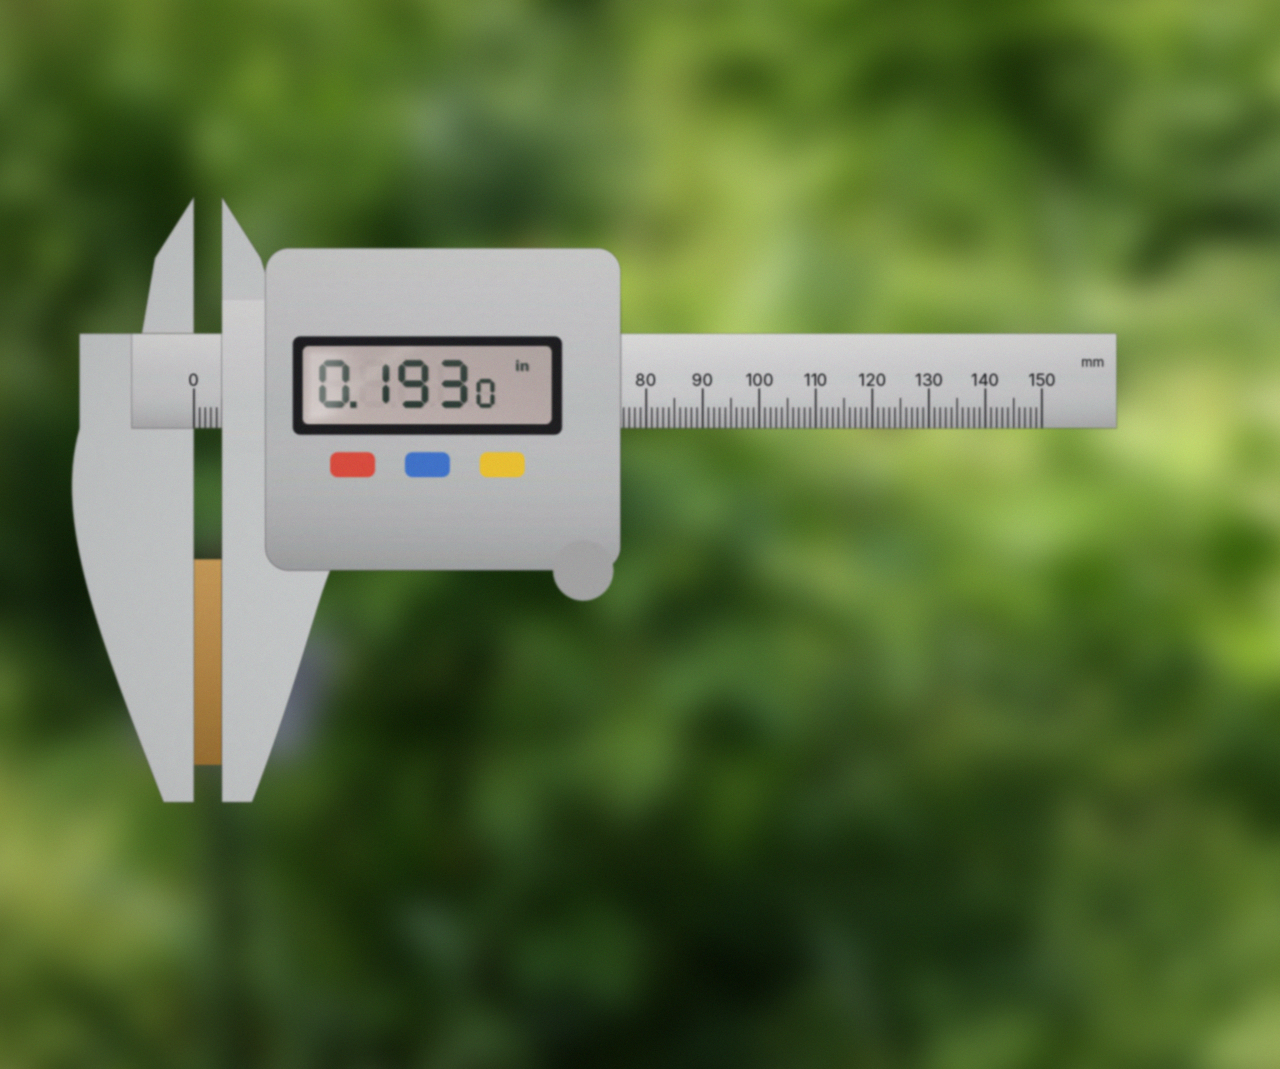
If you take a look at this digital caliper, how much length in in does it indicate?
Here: 0.1930 in
